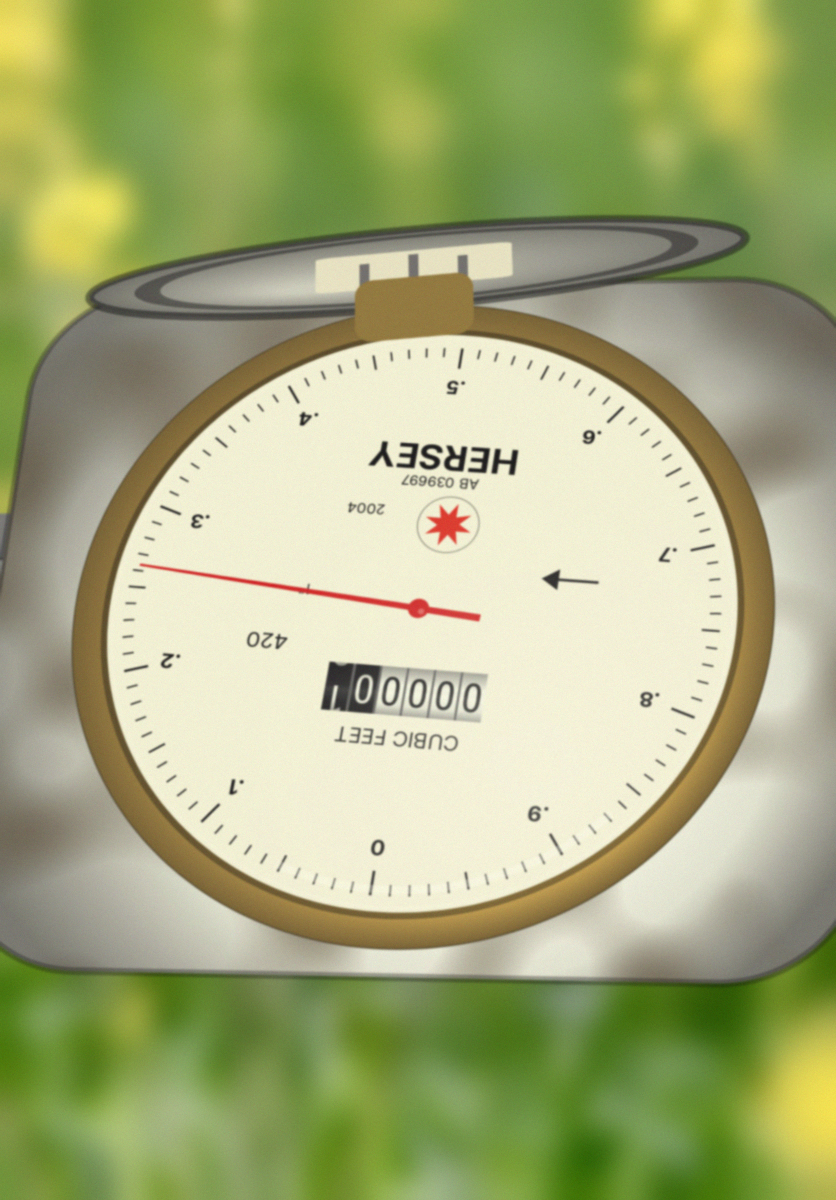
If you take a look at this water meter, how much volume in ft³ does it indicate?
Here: 1.26 ft³
